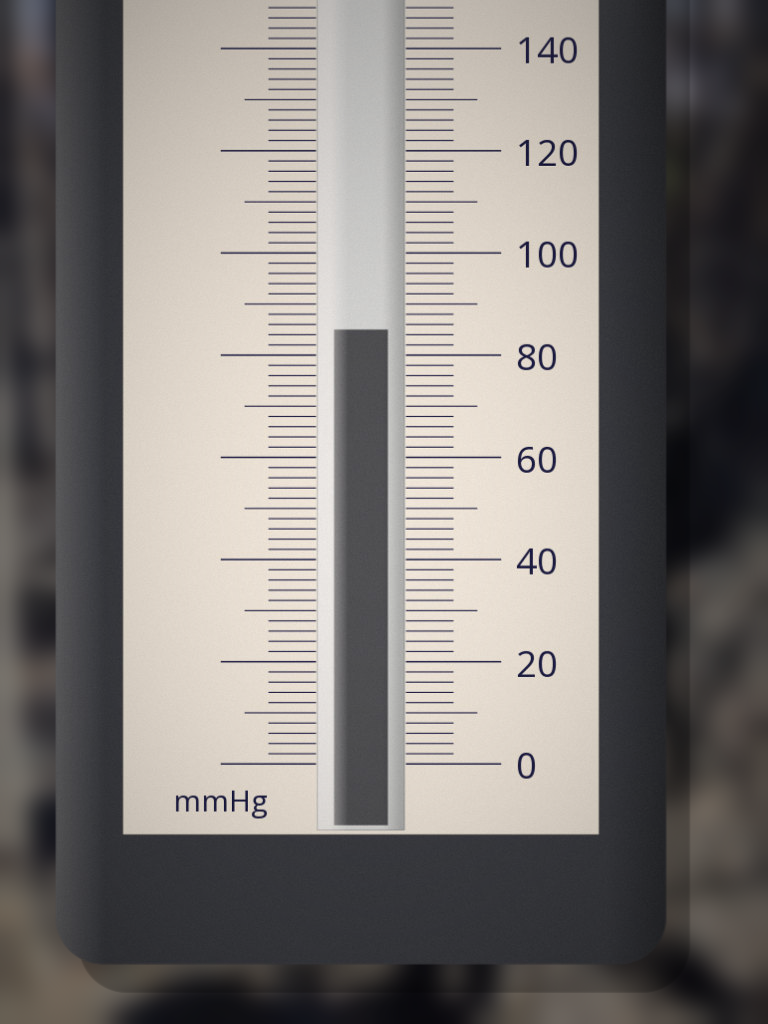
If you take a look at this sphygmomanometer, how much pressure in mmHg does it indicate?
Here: 85 mmHg
